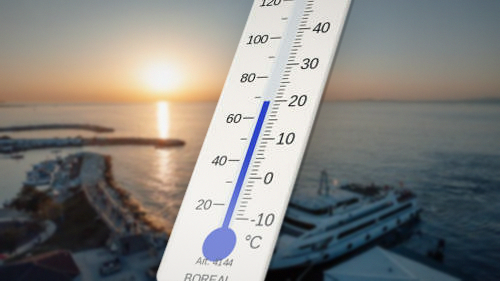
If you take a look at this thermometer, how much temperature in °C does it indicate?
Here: 20 °C
